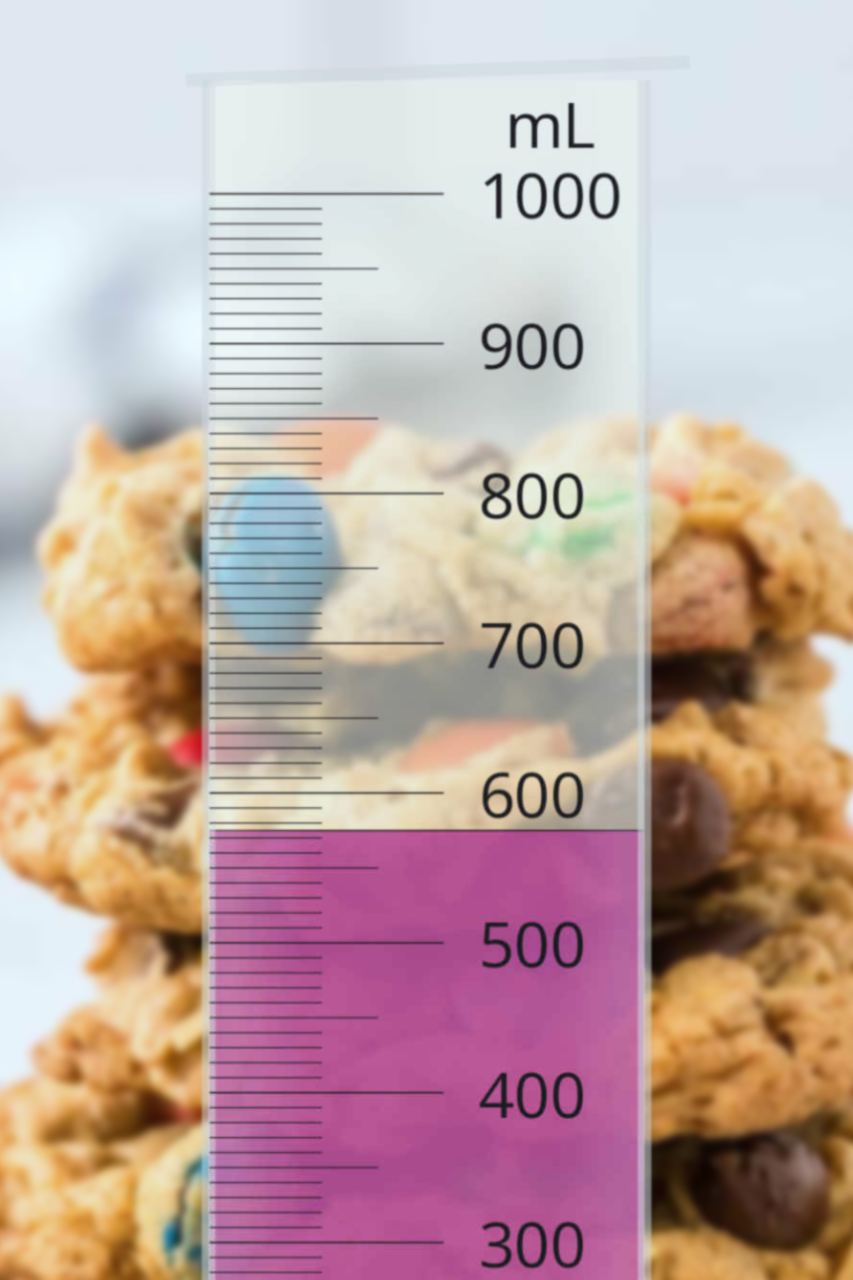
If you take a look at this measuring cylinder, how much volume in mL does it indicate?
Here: 575 mL
